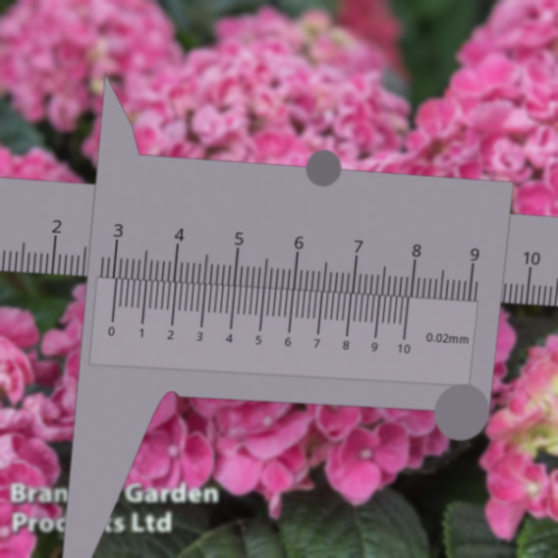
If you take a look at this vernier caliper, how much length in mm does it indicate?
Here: 30.5 mm
